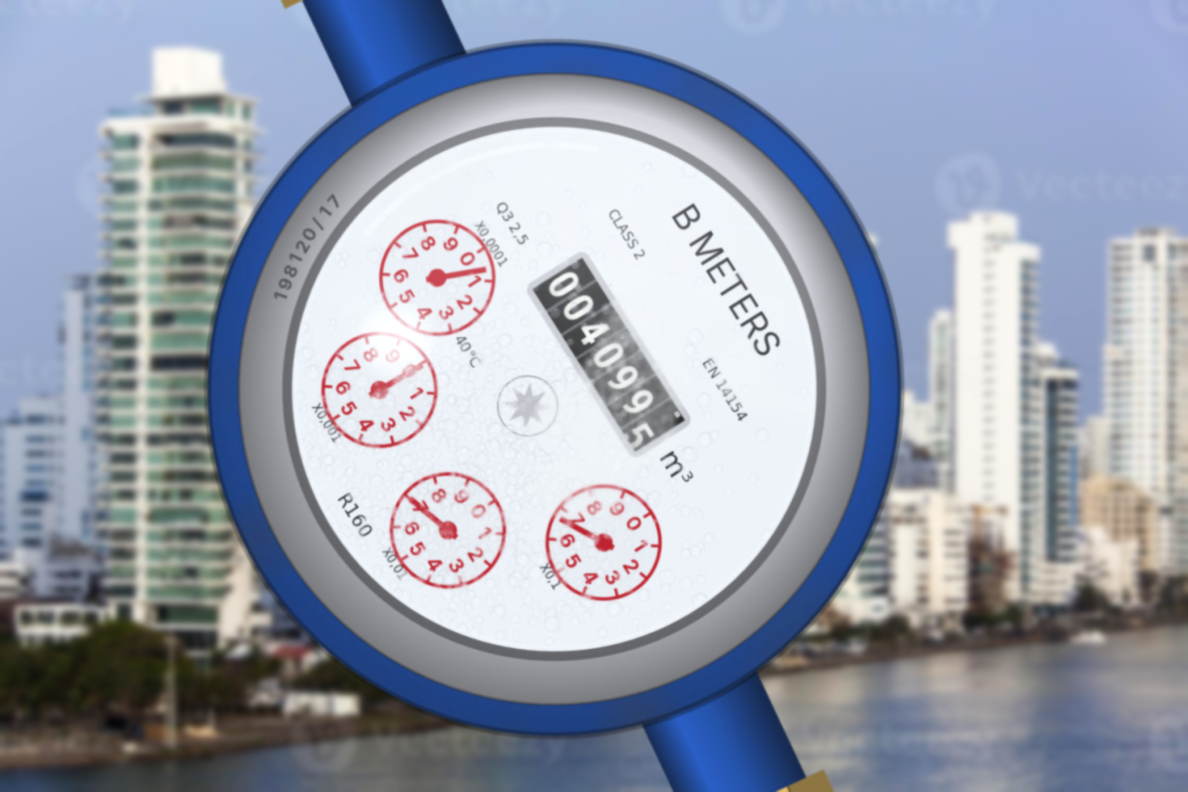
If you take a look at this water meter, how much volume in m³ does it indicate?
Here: 40994.6700 m³
